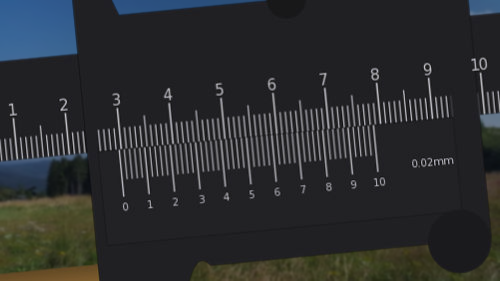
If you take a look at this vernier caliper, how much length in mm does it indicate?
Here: 29.6 mm
